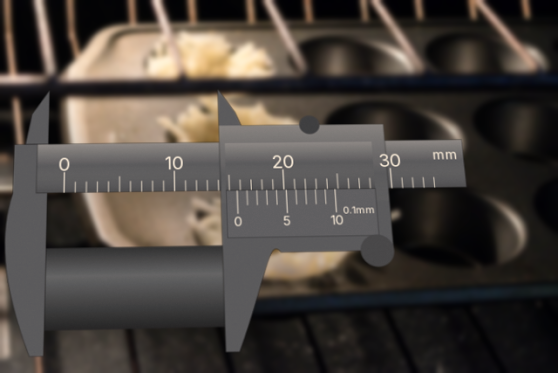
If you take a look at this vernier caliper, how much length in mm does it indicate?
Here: 15.7 mm
